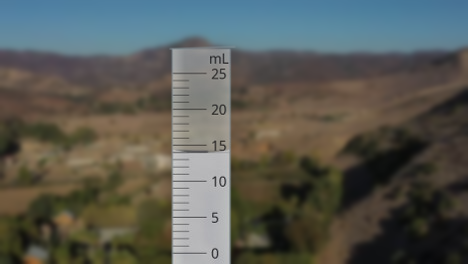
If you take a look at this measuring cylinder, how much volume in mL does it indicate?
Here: 14 mL
